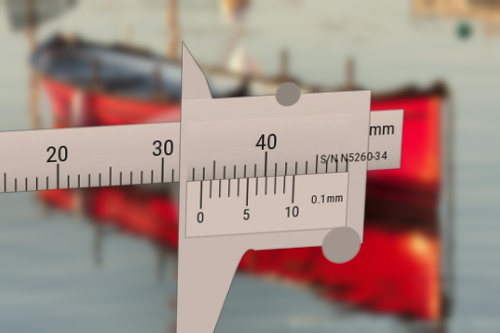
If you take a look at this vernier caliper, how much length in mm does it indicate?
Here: 33.8 mm
